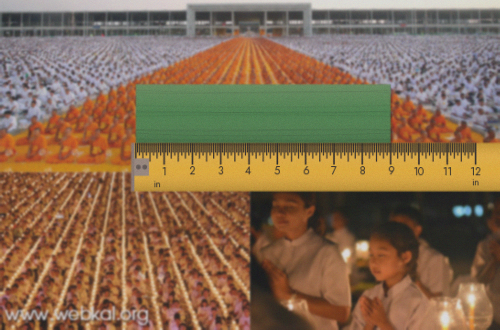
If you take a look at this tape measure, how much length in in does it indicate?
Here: 9 in
